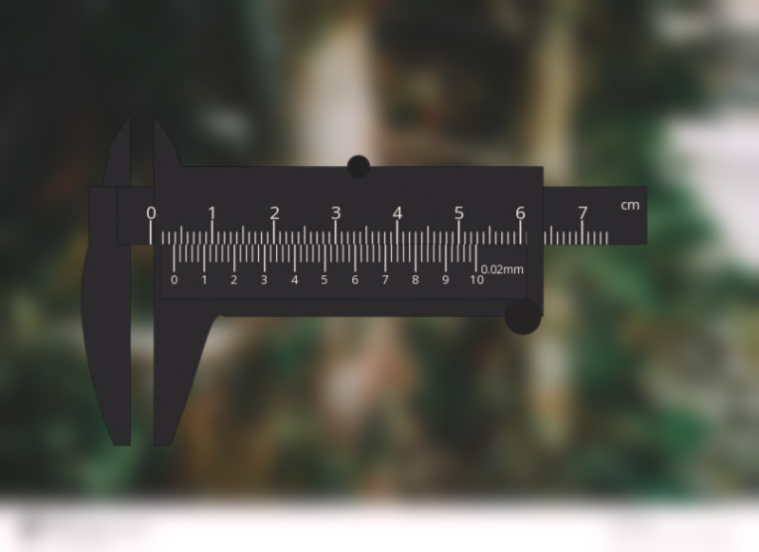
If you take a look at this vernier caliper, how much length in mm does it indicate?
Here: 3.8 mm
